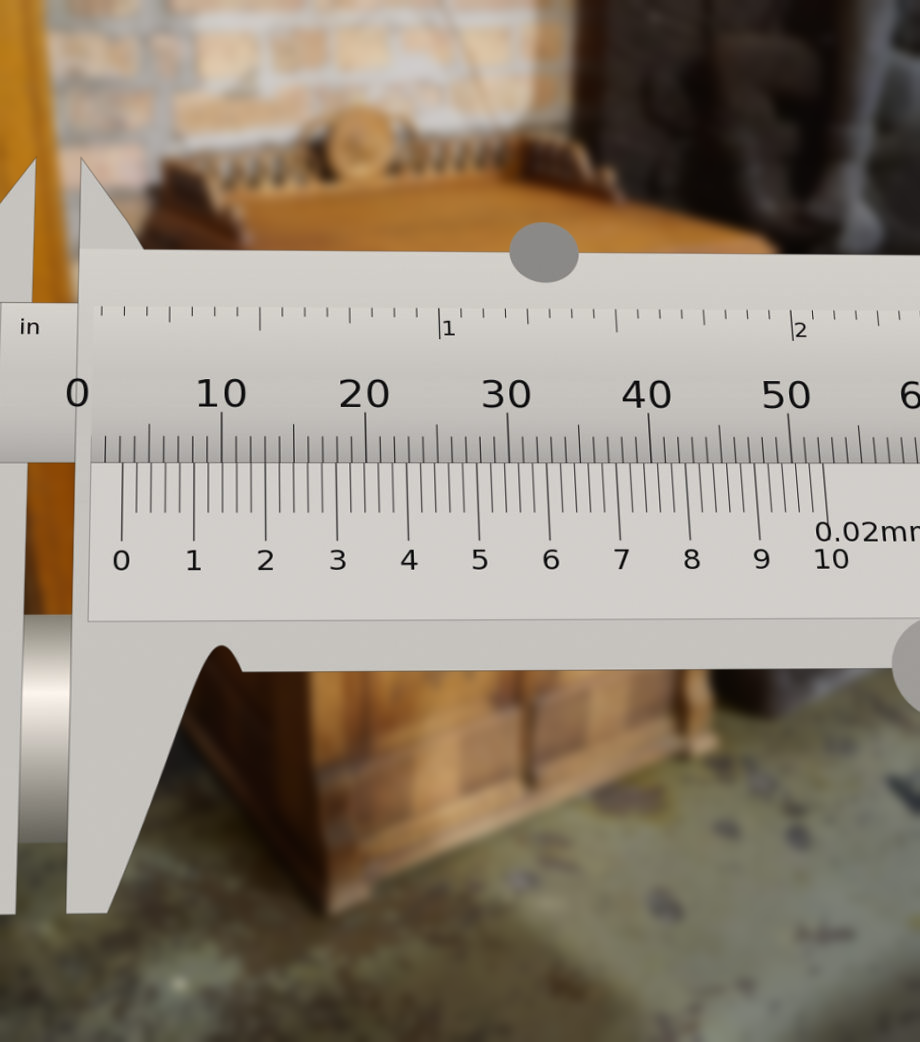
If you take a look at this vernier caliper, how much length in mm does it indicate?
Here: 3.2 mm
